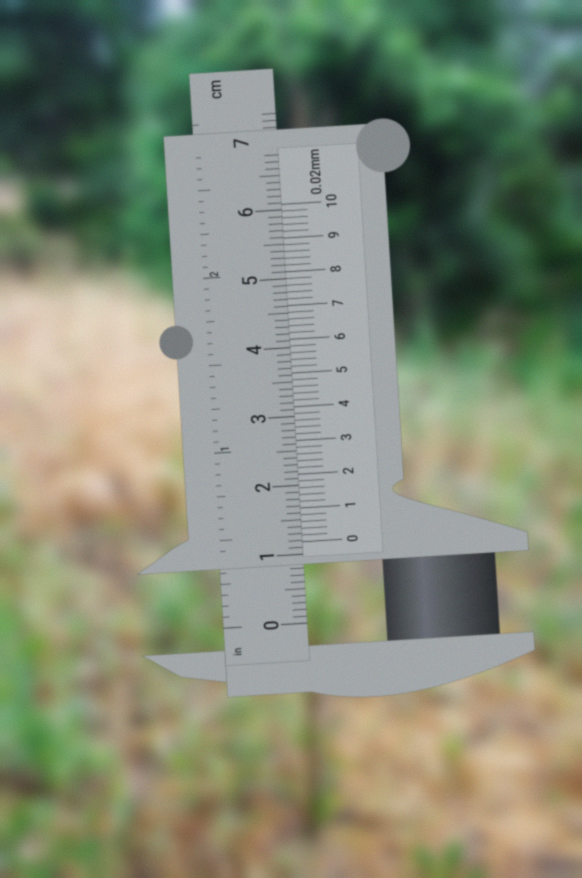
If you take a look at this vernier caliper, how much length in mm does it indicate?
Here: 11.8 mm
